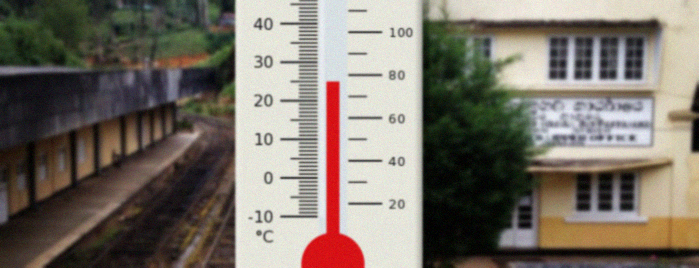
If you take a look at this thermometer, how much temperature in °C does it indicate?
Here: 25 °C
